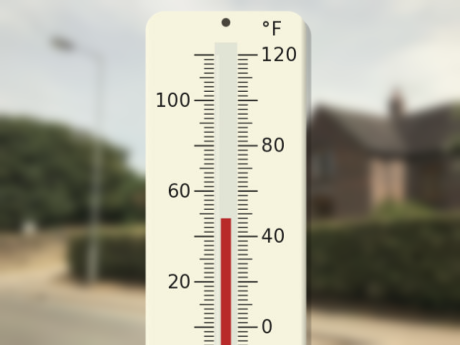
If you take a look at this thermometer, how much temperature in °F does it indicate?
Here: 48 °F
